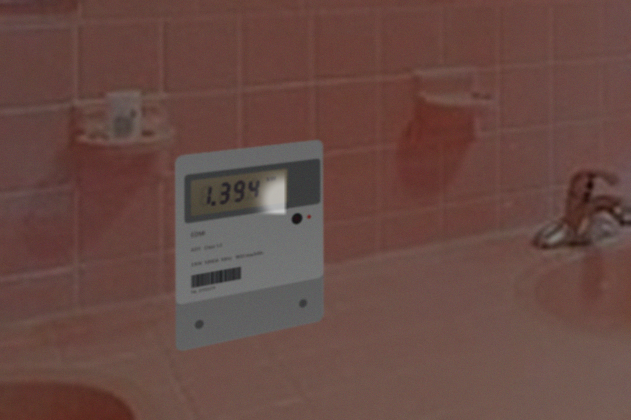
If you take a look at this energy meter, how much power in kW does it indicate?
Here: 1.394 kW
